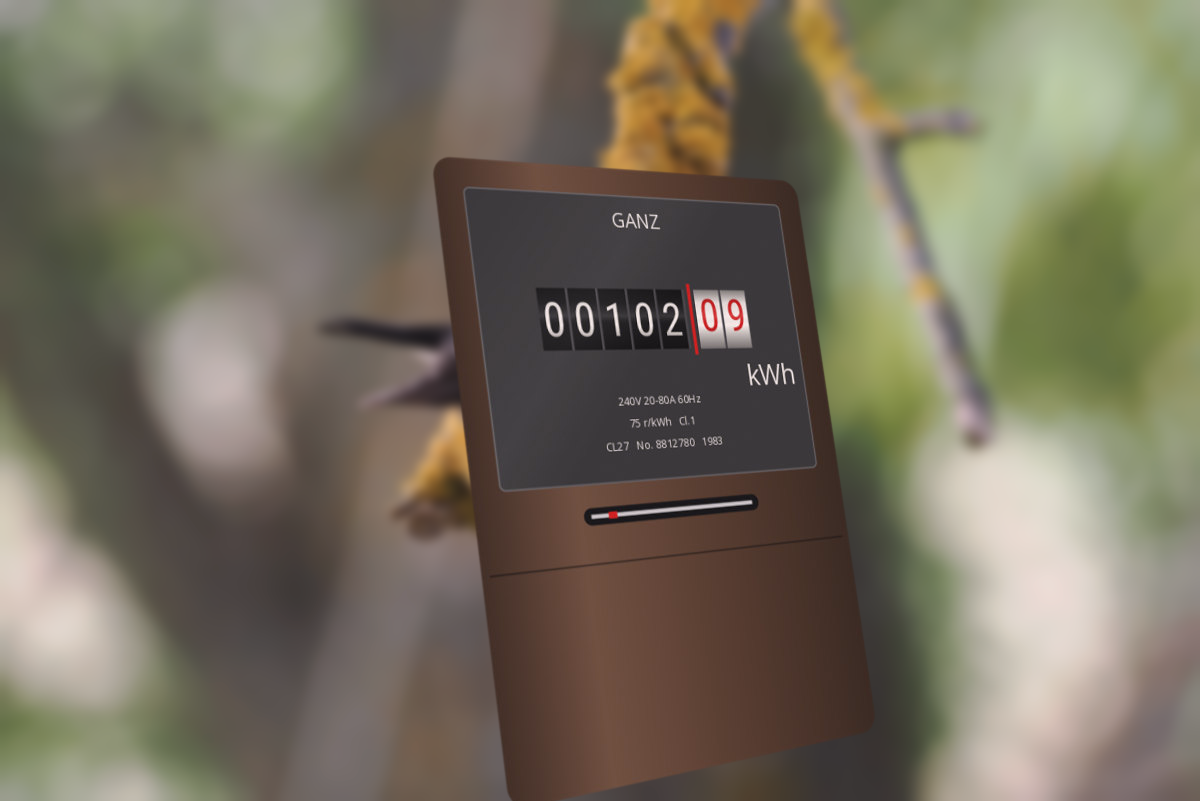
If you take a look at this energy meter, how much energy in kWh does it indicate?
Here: 102.09 kWh
